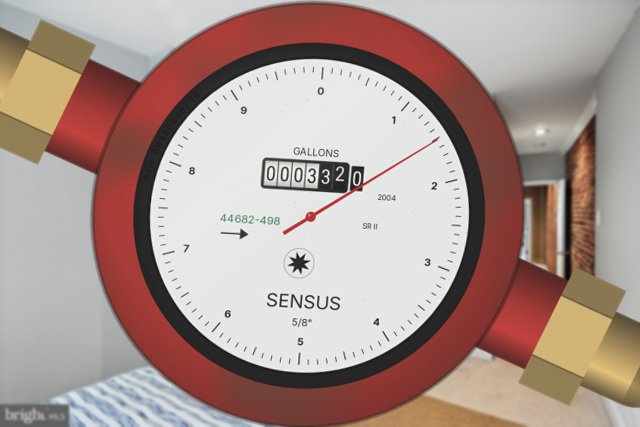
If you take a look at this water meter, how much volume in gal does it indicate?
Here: 3321.5 gal
